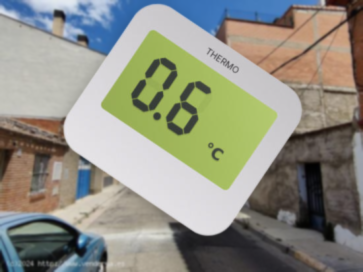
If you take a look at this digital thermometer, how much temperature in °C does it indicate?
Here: 0.6 °C
